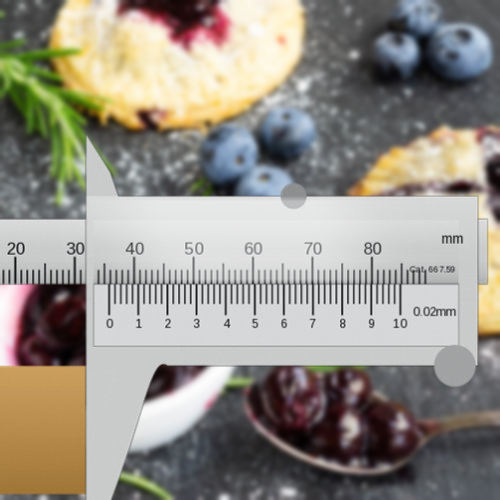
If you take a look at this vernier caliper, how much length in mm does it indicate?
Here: 35.8 mm
